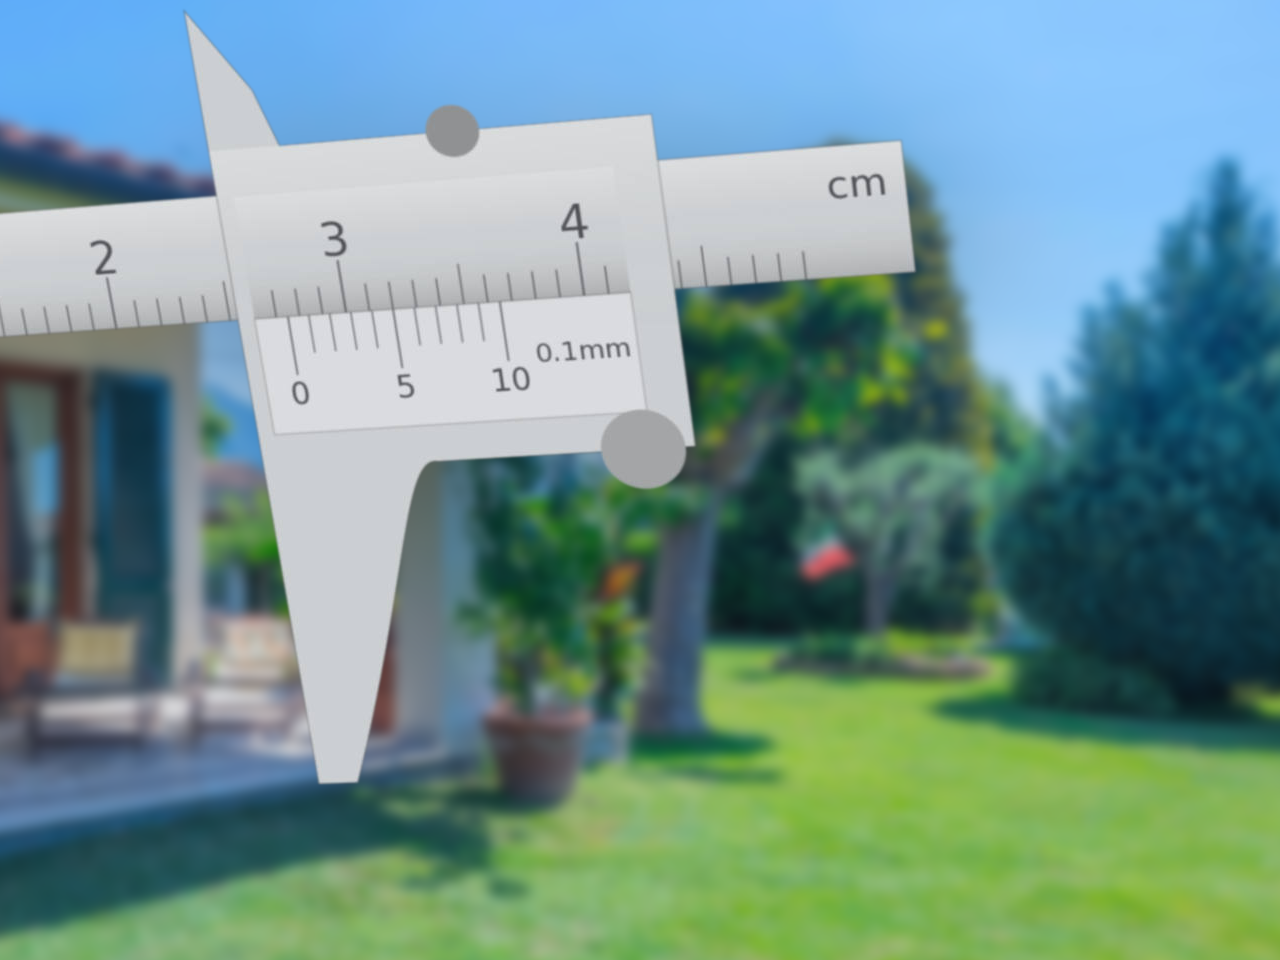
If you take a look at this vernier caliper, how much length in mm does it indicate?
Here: 27.5 mm
